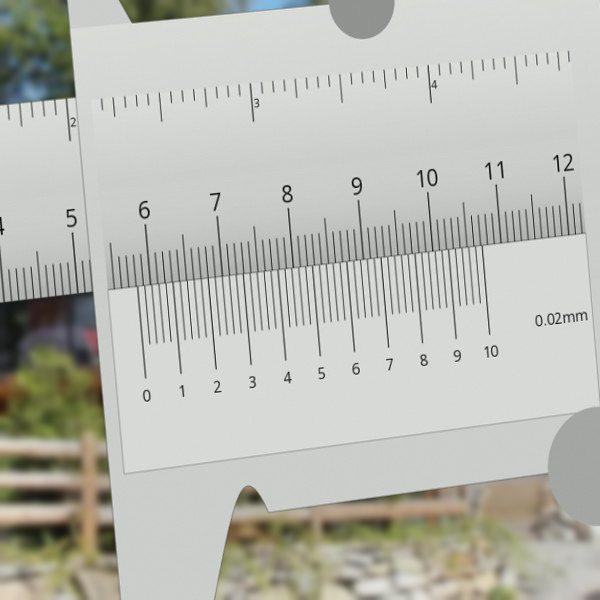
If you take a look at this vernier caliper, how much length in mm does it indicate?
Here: 58.2 mm
